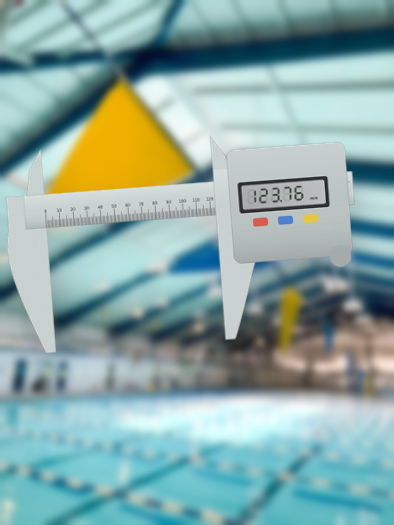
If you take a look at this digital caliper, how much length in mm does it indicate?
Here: 123.76 mm
